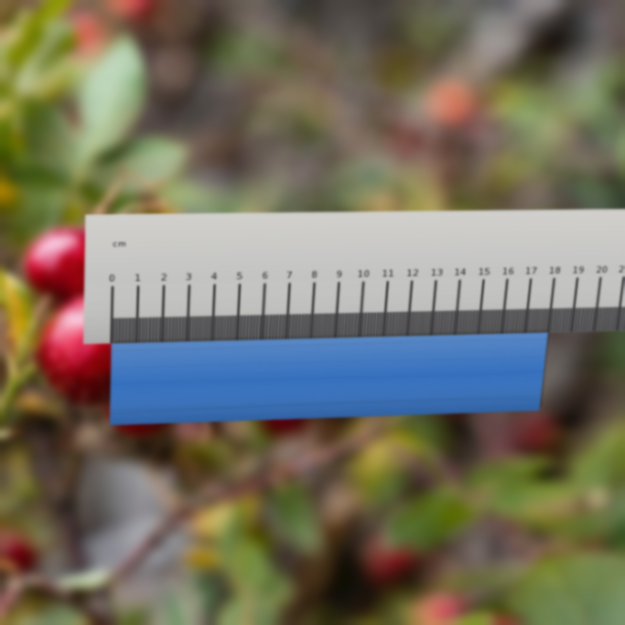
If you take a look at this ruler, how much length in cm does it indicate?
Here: 18 cm
